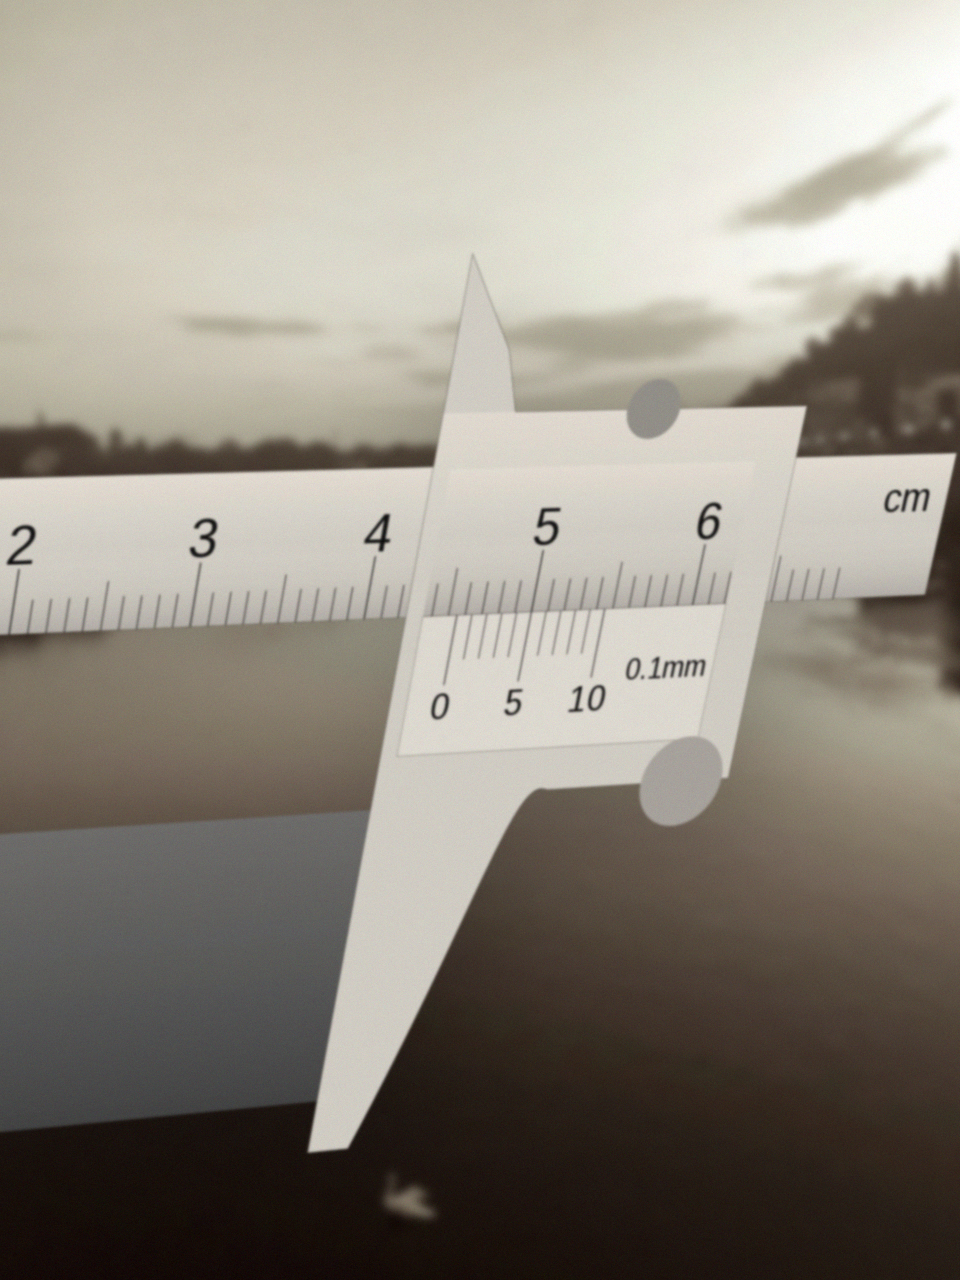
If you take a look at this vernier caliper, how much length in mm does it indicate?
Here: 45.5 mm
